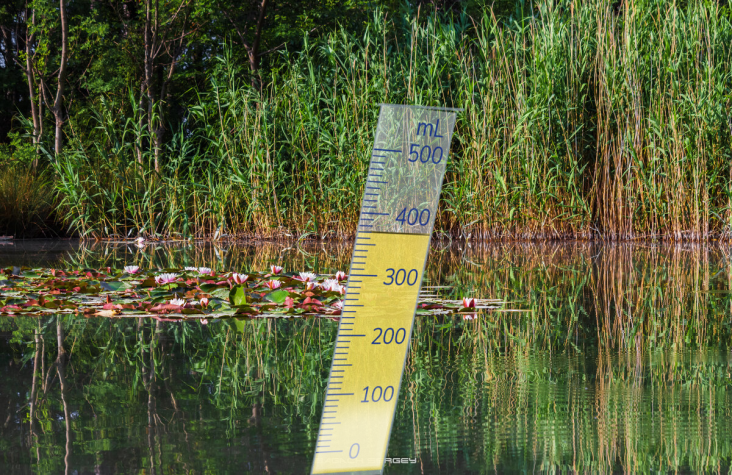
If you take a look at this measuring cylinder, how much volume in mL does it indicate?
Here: 370 mL
